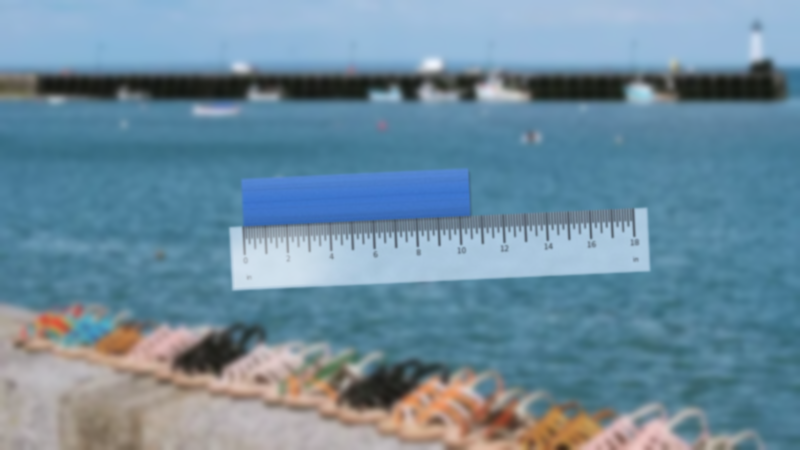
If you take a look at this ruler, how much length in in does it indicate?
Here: 10.5 in
